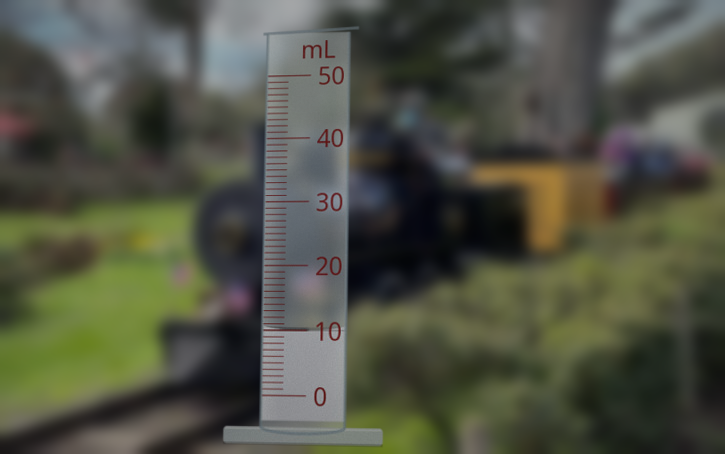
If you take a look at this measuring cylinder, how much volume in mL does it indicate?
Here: 10 mL
